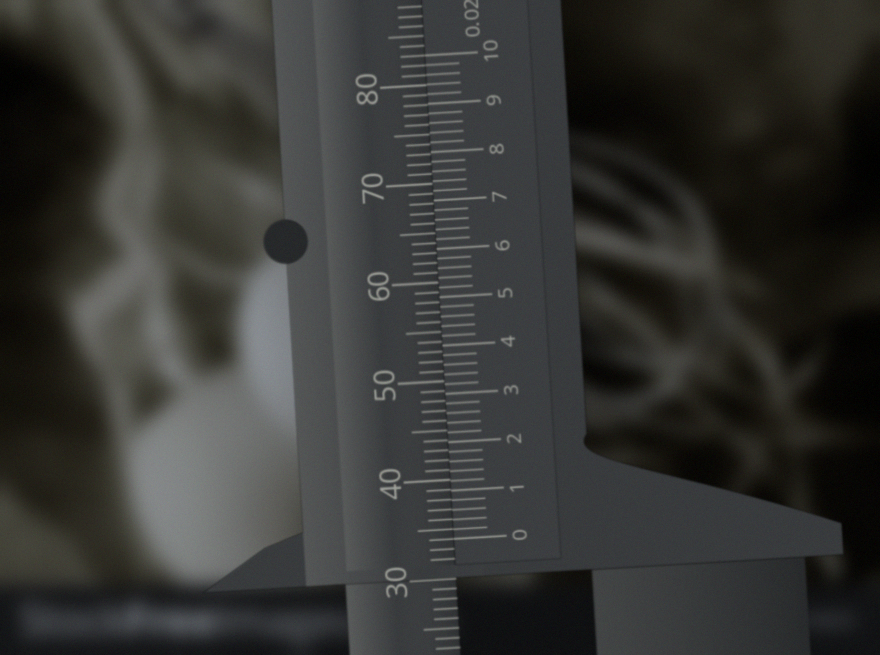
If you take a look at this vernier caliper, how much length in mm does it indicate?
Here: 34.0 mm
